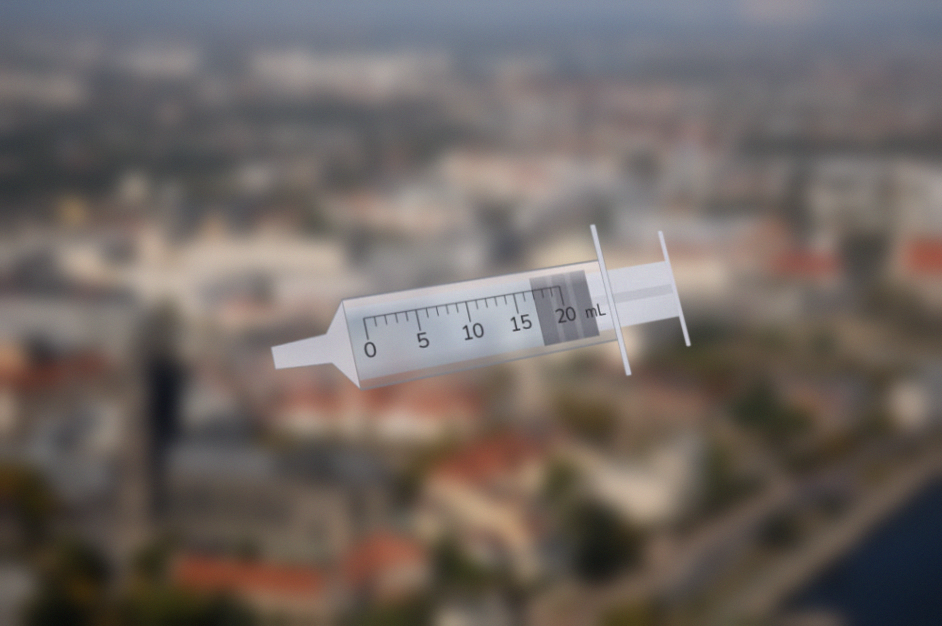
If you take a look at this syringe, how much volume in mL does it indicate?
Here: 17 mL
